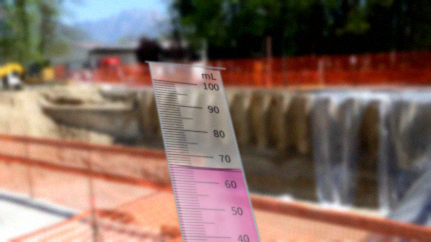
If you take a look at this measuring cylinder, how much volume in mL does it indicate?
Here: 65 mL
